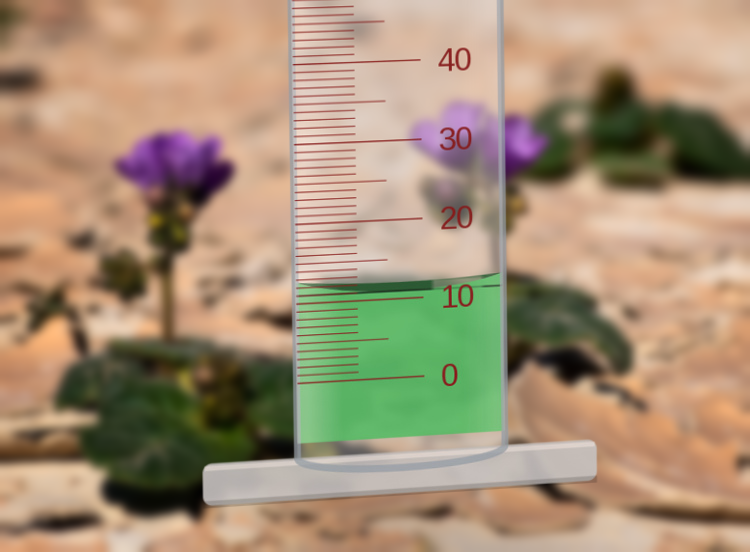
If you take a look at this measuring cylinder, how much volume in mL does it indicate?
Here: 11 mL
